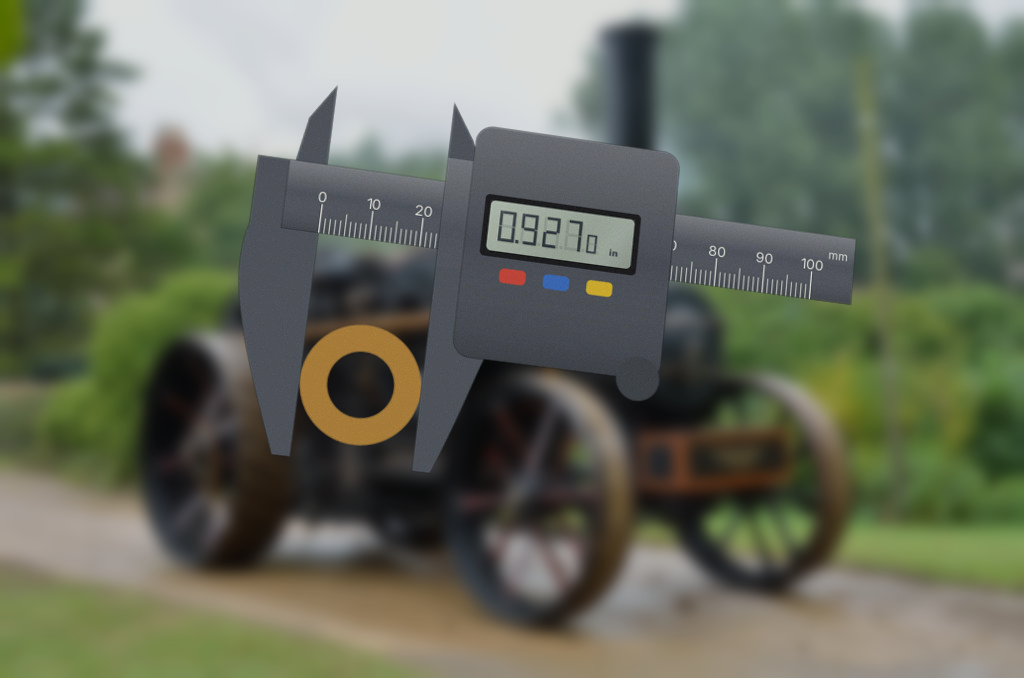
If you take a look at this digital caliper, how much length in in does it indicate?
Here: 0.9270 in
